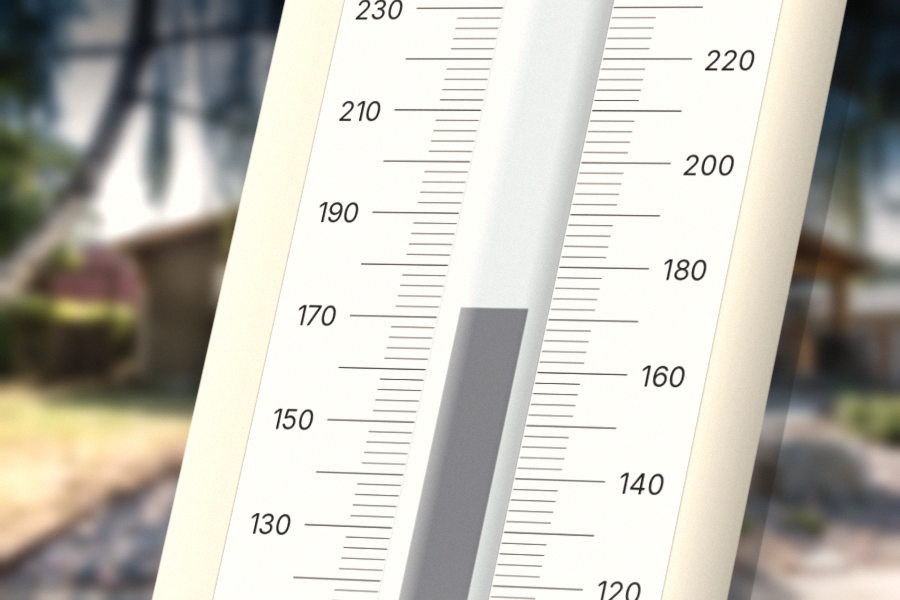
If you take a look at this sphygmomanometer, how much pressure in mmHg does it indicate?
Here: 172 mmHg
